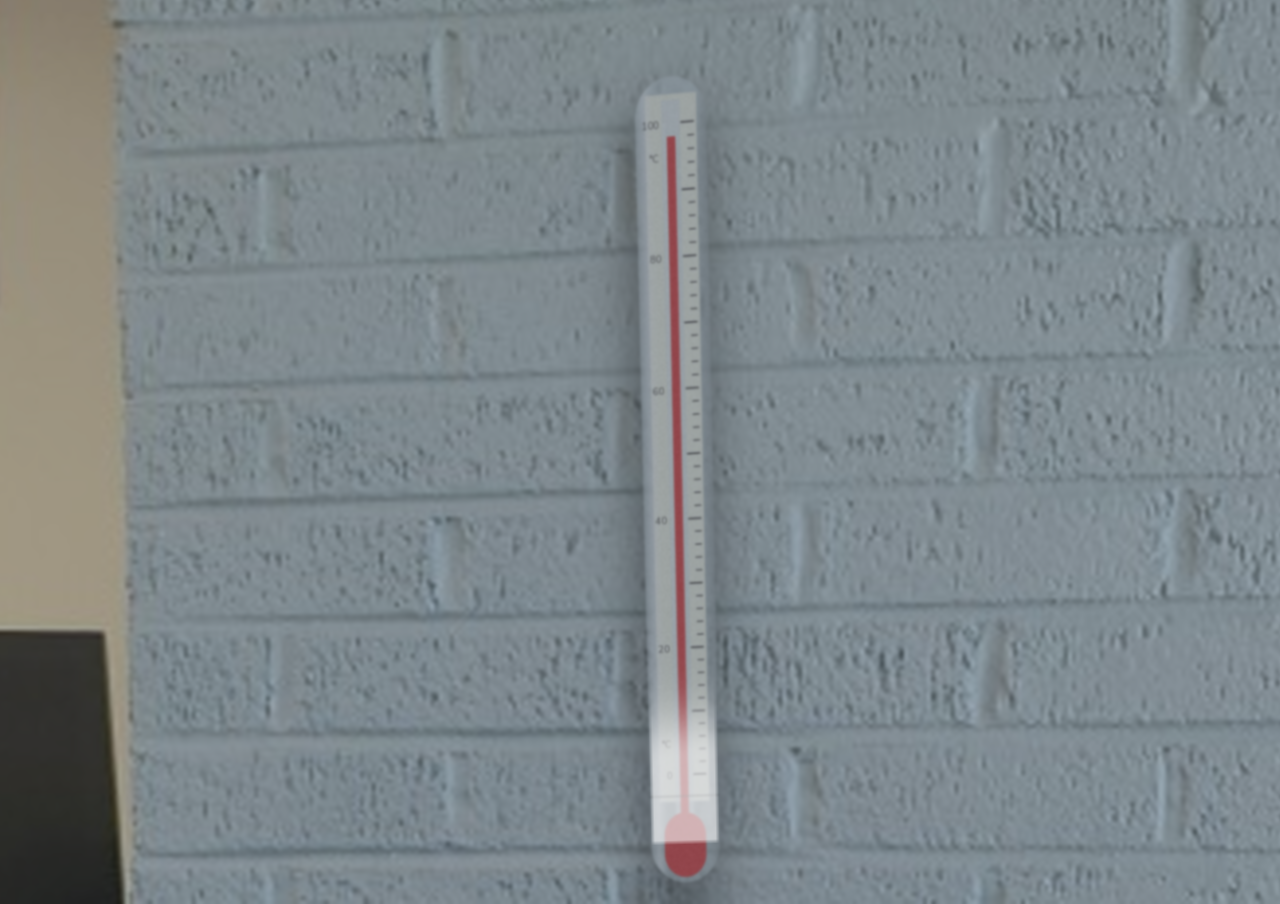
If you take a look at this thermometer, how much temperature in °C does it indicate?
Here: 98 °C
